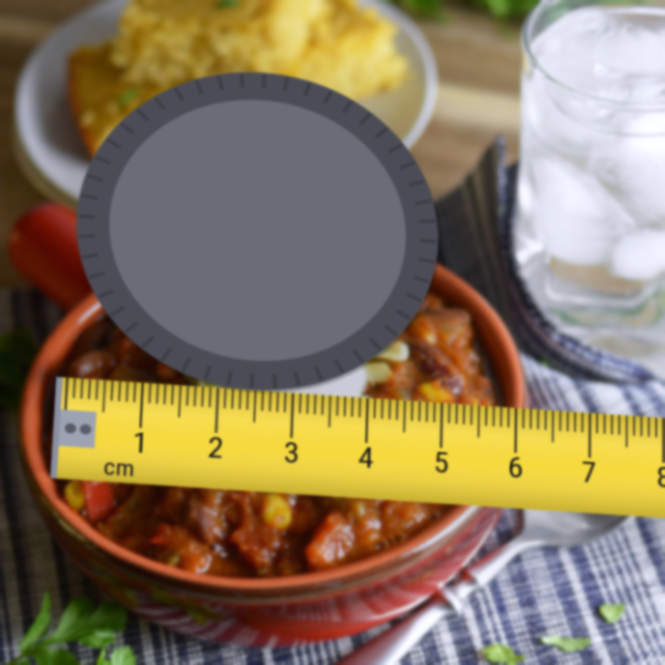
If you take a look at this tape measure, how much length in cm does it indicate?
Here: 4.9 cm
